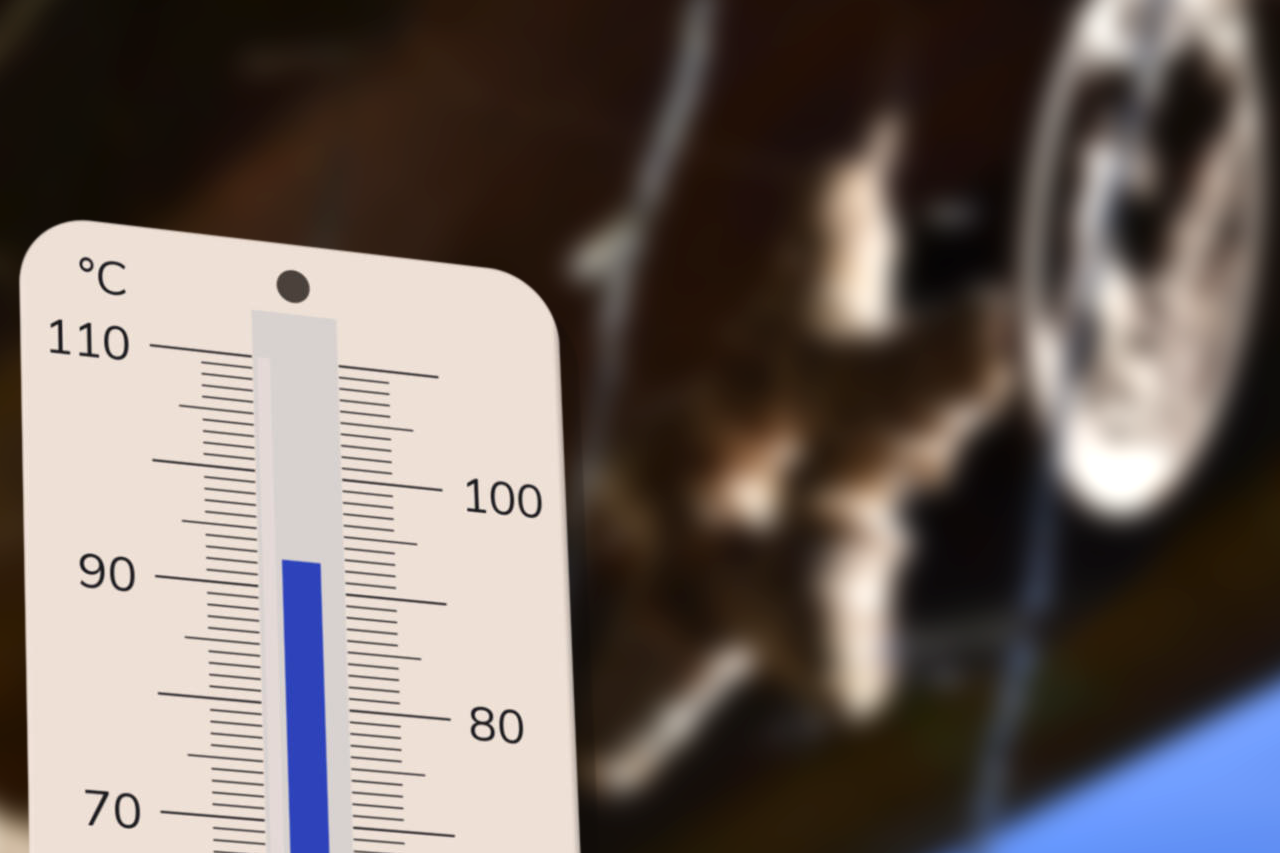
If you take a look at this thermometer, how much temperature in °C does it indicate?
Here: 92.5 °C
